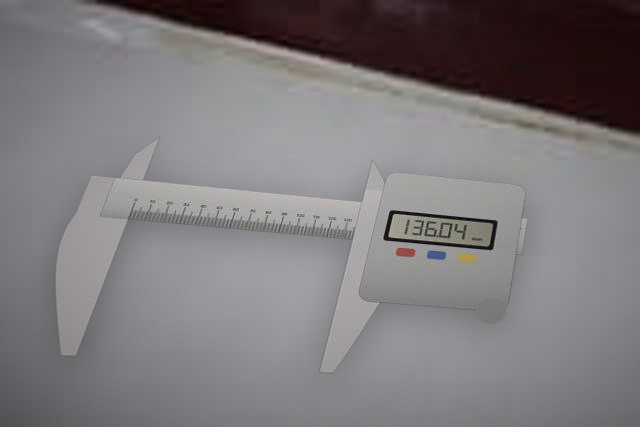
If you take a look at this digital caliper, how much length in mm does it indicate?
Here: 136.04 mm
